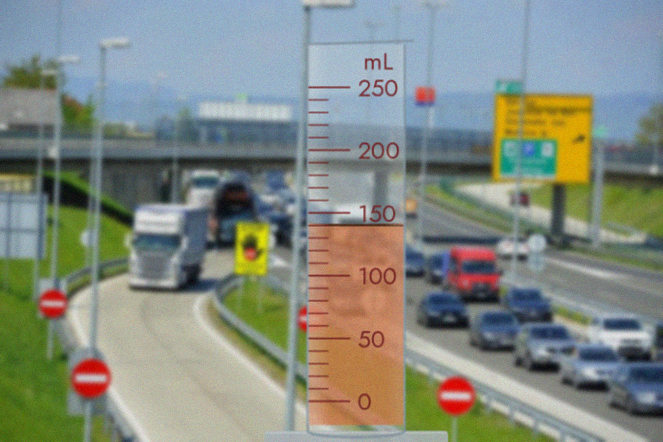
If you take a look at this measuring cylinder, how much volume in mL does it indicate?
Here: 140 mL
